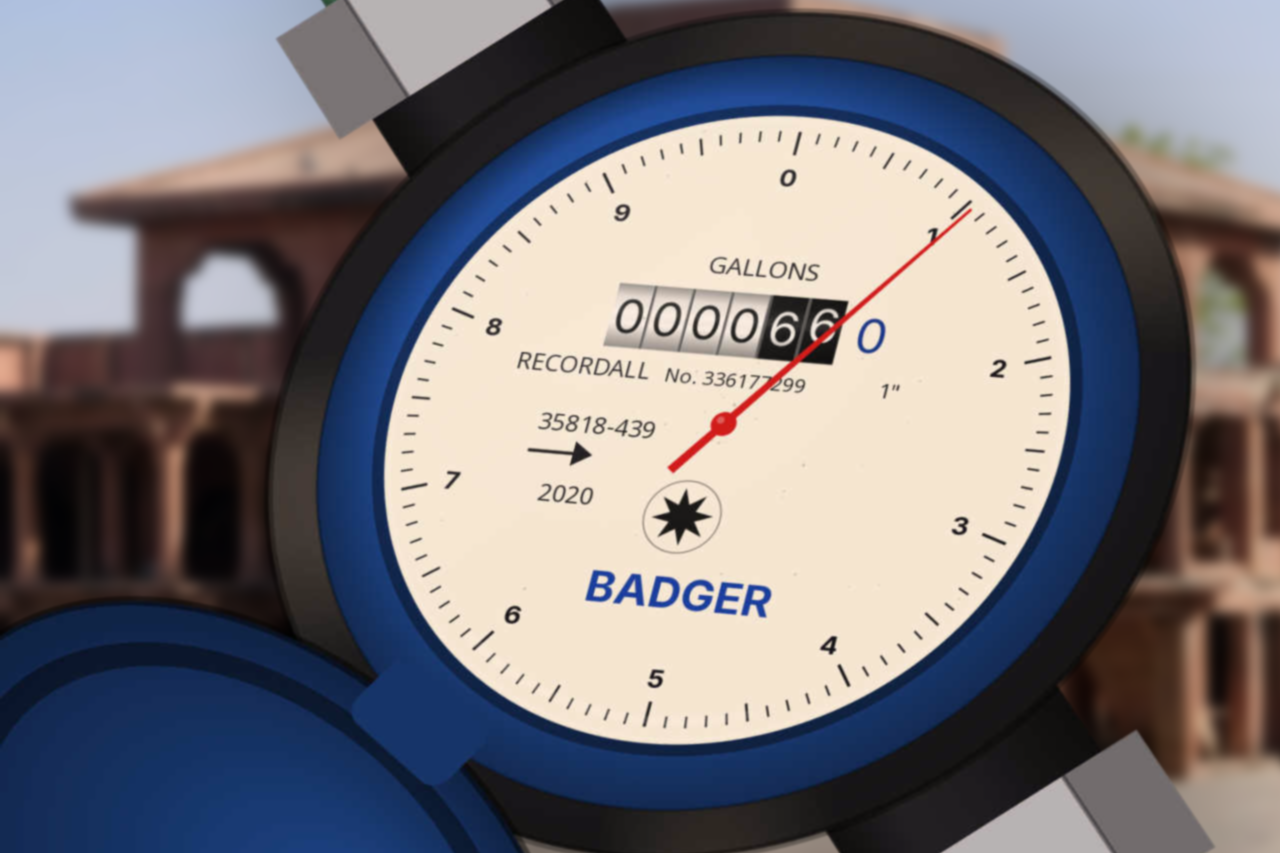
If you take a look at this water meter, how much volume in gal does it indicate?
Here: 661.0 gal
